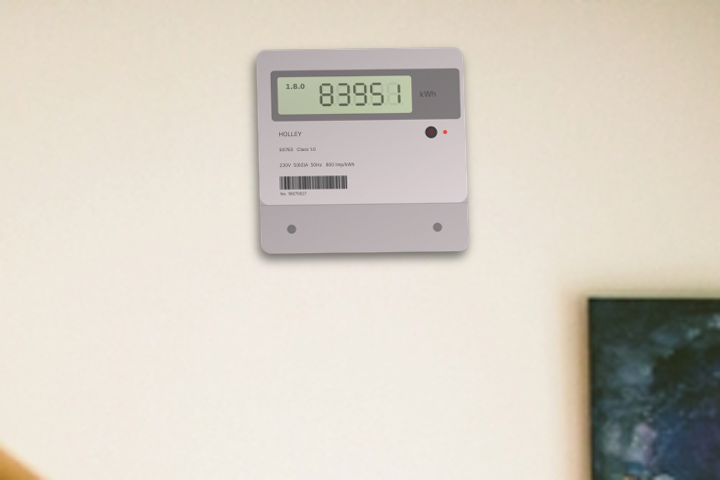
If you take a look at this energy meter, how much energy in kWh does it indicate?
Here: 83951 kWh
